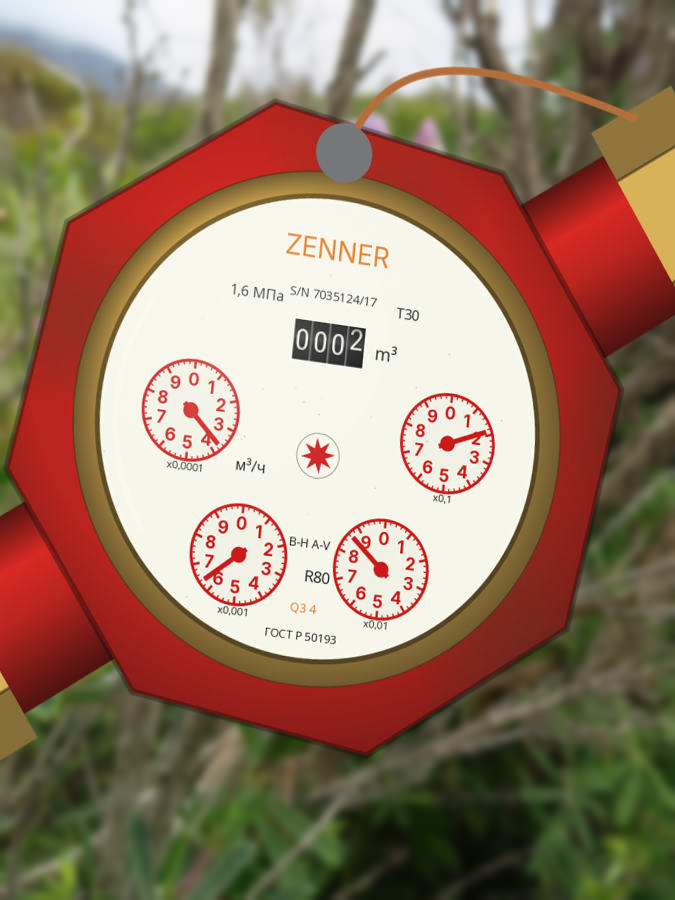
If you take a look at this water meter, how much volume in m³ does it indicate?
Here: 2.1863 m³
